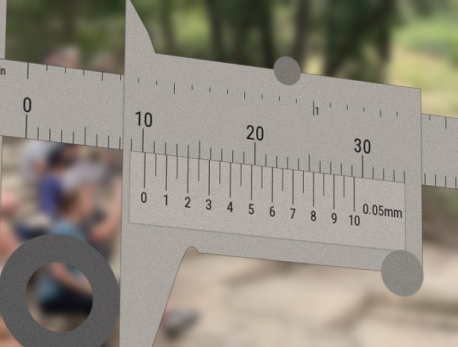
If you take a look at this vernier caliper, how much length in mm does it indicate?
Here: 10.2 mm
